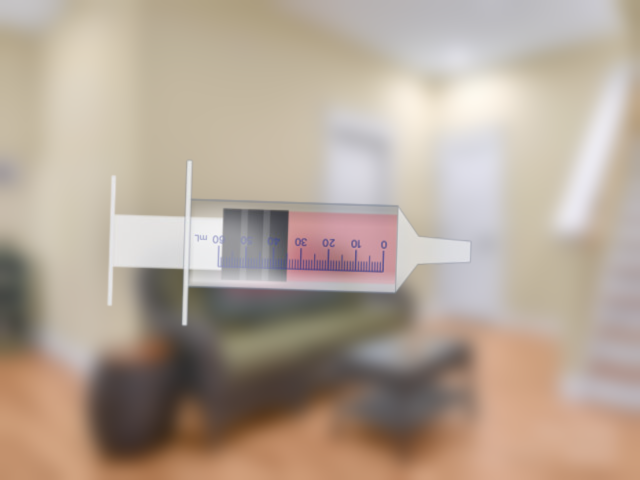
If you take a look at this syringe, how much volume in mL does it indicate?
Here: 35 mL
